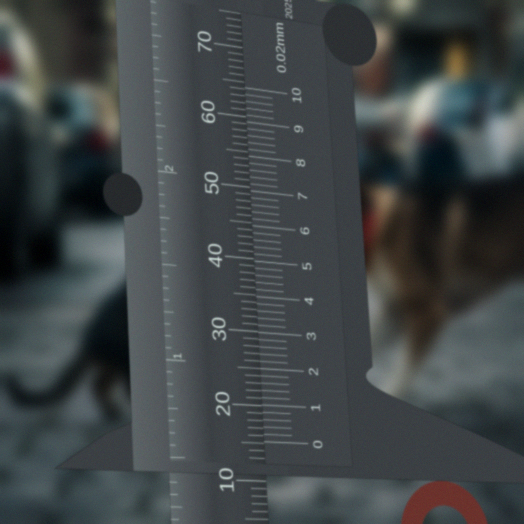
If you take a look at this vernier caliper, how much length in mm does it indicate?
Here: 15.2 mm
